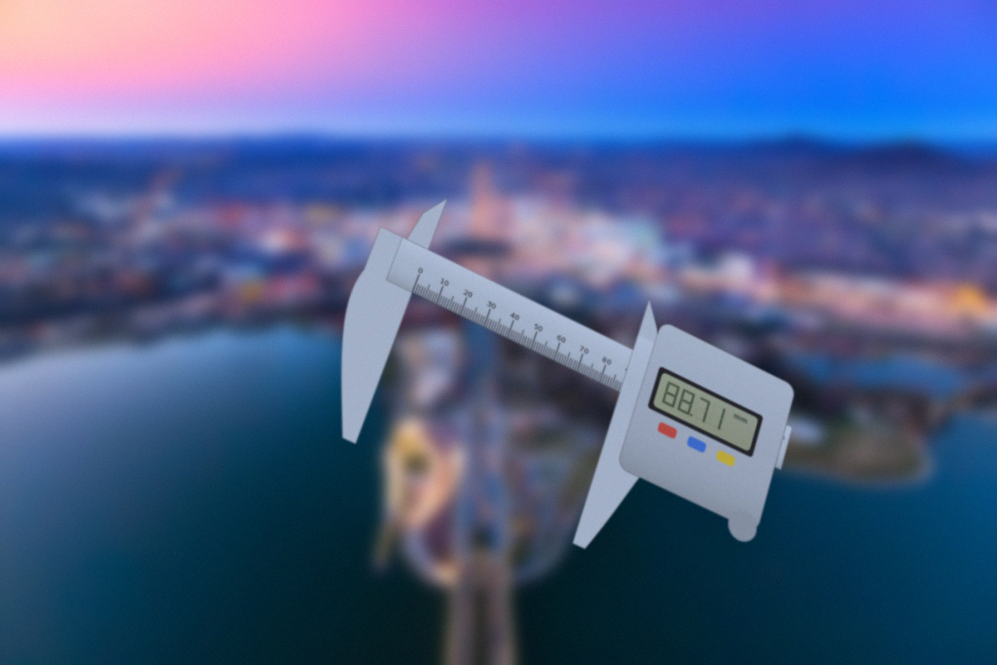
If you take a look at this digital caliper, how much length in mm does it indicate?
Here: 88.71 mm
